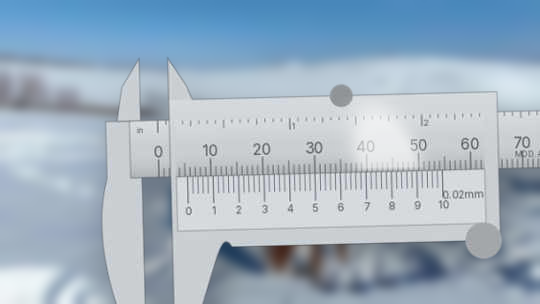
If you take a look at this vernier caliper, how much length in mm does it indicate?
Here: 5.5 mm
